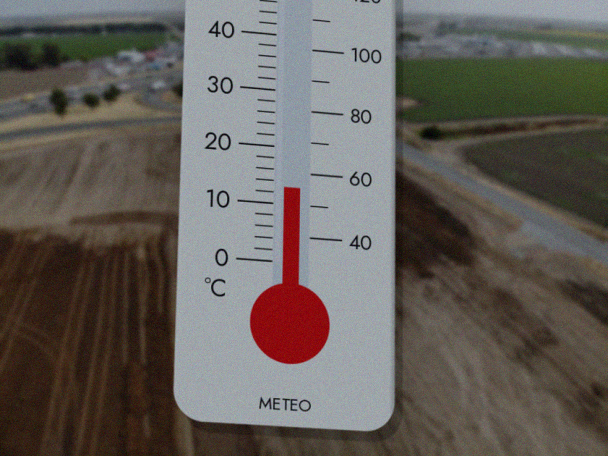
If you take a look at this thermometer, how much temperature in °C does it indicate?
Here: 13 °C
